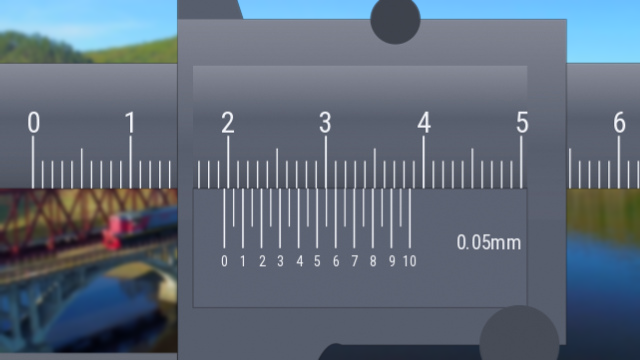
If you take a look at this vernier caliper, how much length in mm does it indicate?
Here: 19.6 mm
